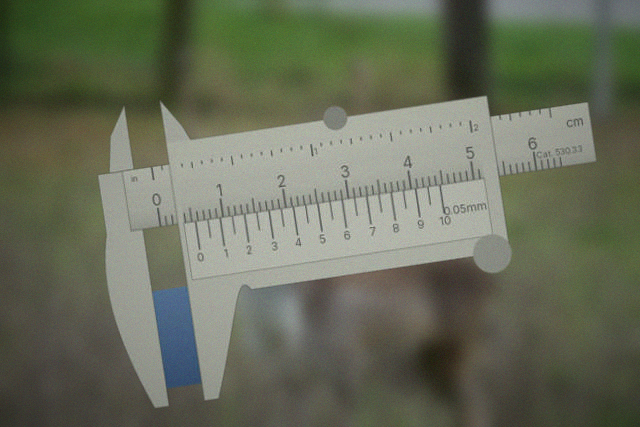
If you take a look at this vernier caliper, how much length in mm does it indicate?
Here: 5.6 mm
